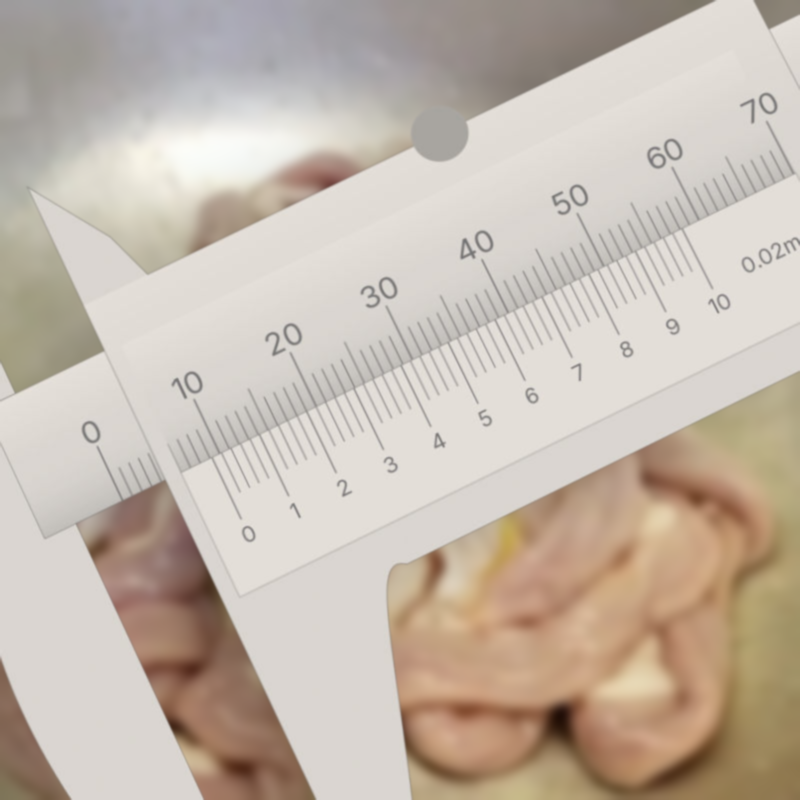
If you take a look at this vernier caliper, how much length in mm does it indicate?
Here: 9.2 mm
